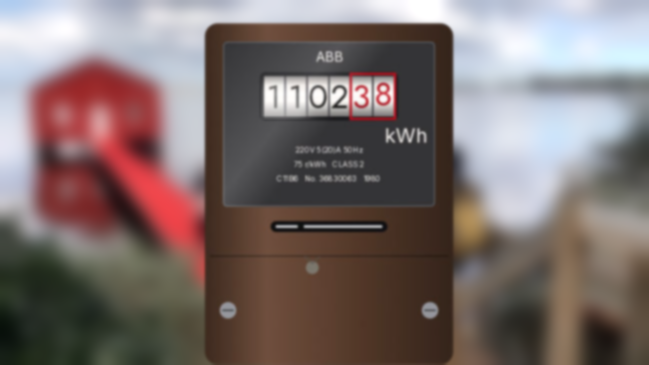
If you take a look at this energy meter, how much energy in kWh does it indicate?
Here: 1102.38 kWh
